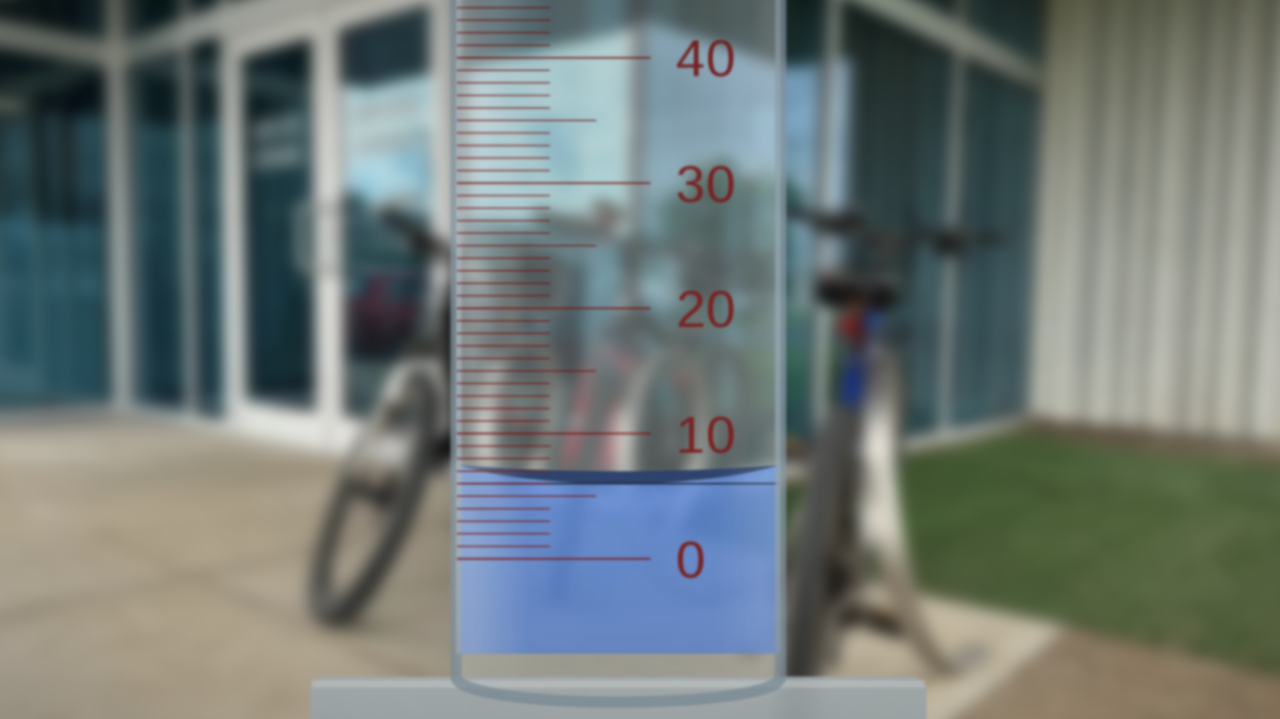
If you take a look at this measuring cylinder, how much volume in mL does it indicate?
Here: 6 mL
